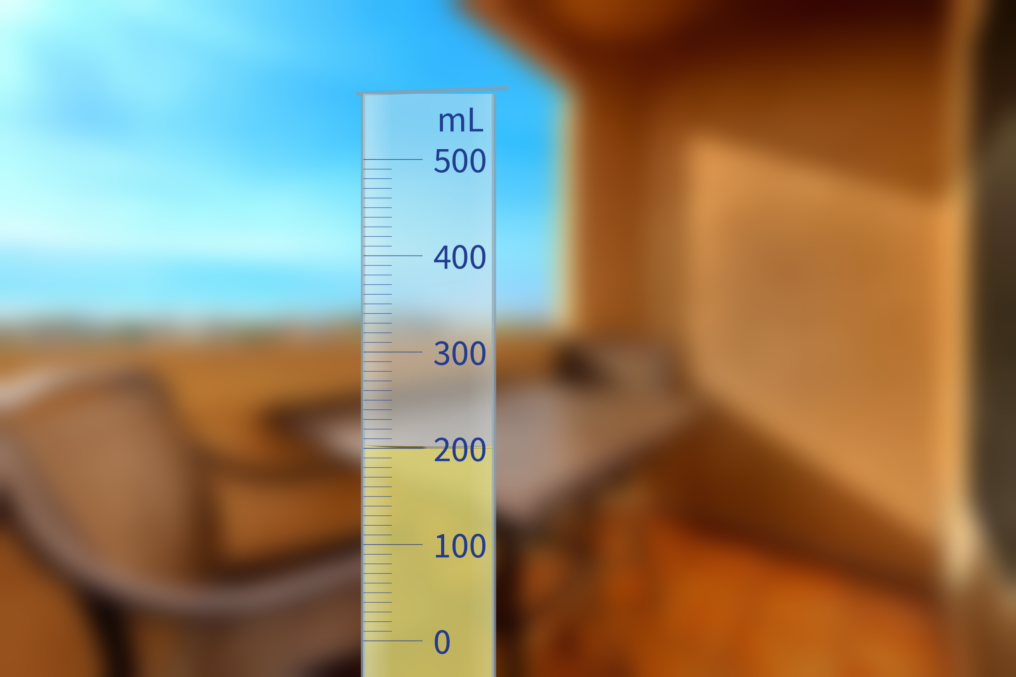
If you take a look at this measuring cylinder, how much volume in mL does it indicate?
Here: 200 mL
